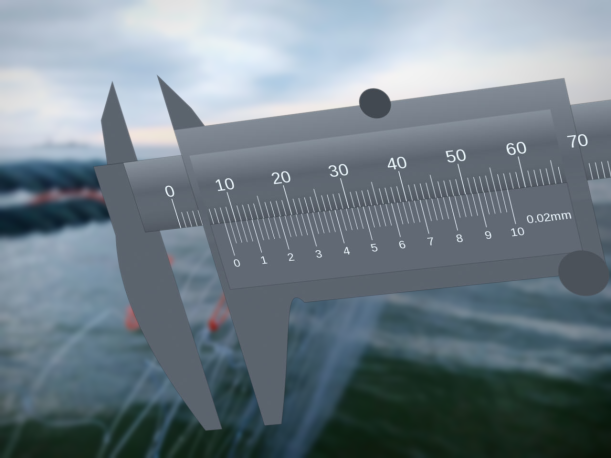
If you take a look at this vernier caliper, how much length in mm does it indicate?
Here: 8.0 mm
